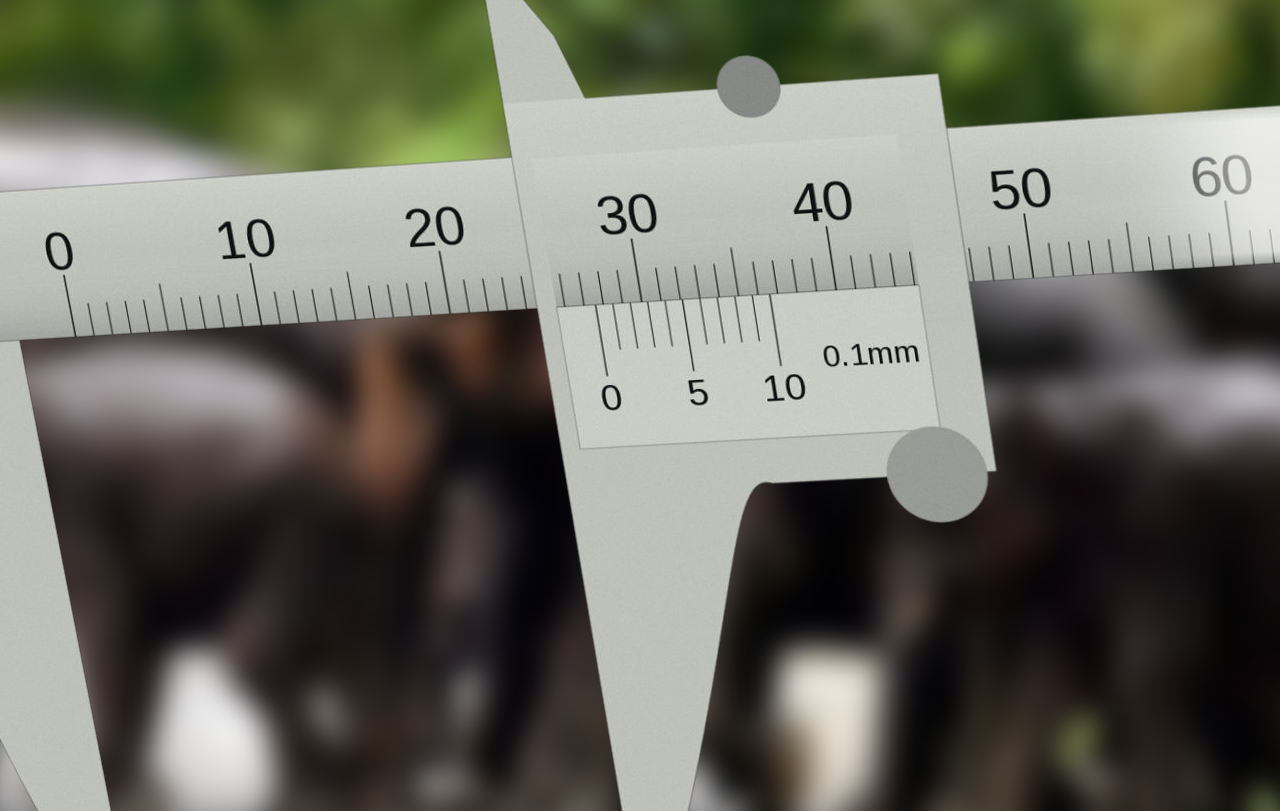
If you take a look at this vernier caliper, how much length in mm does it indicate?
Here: 27.6 mm
